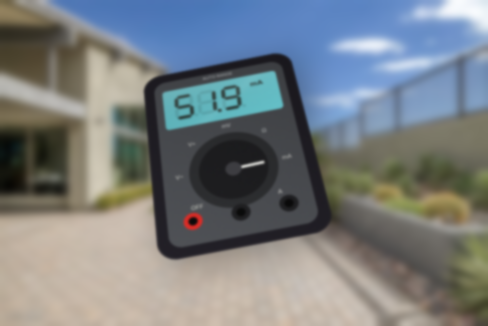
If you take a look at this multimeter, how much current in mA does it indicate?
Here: 51.9 mA
